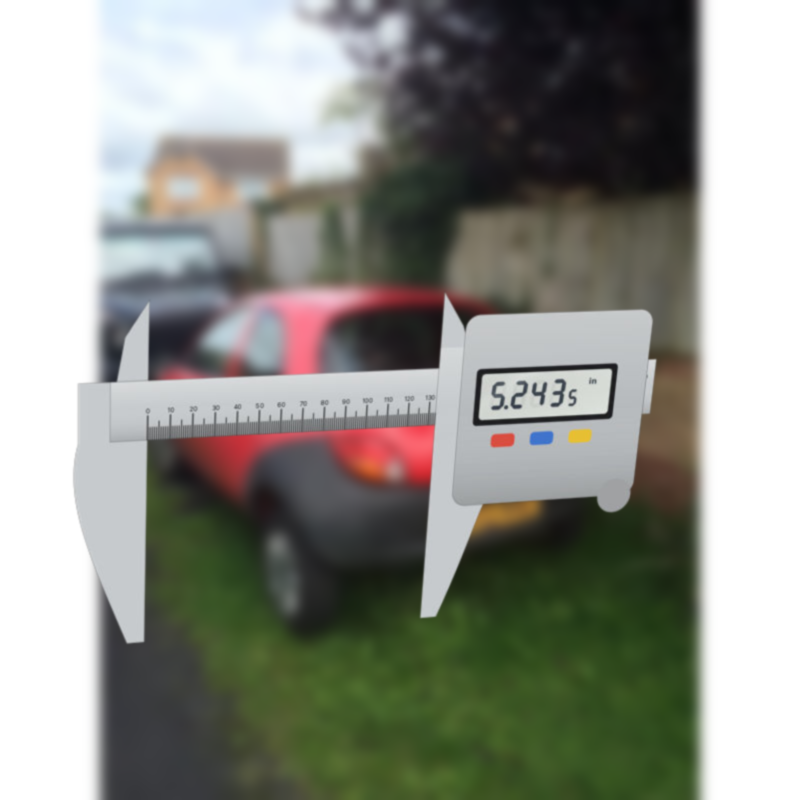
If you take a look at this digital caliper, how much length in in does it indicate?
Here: 5.2435 in
